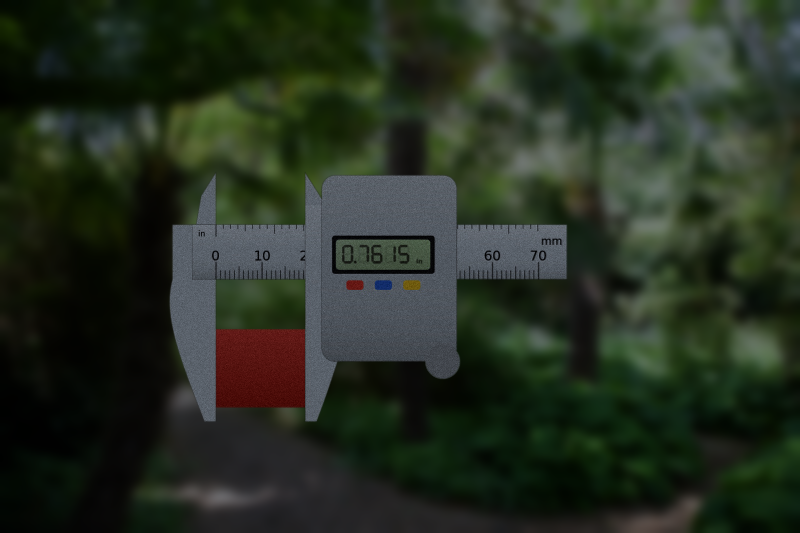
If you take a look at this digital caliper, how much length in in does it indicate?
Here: 0.7615 in
